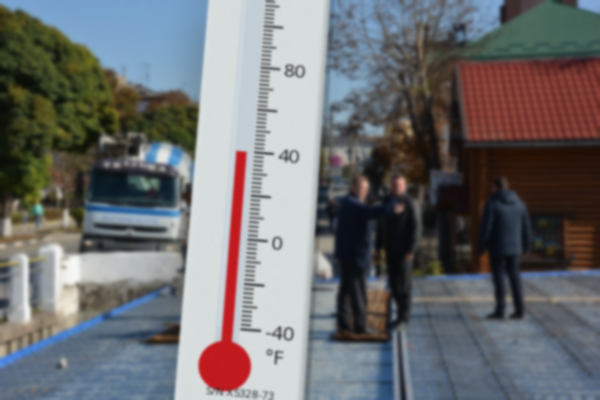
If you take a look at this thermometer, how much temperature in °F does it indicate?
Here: 40 °F
